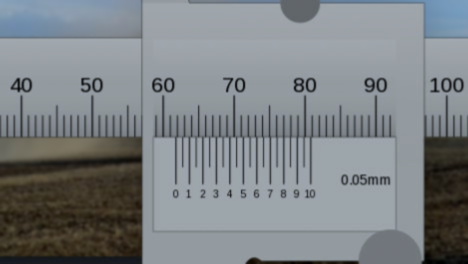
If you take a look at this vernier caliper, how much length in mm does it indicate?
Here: 61.8 mm
